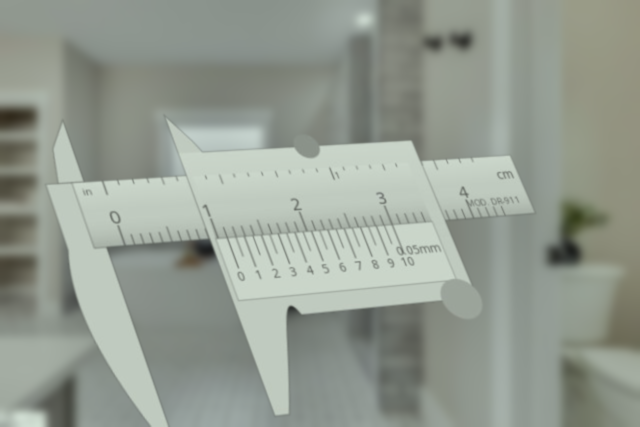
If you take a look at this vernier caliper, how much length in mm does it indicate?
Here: 11.0 mm
